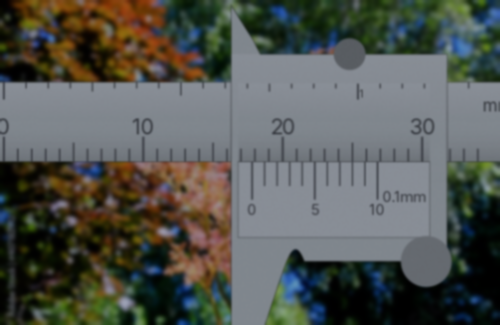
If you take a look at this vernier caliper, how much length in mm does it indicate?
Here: 17.8 mm
